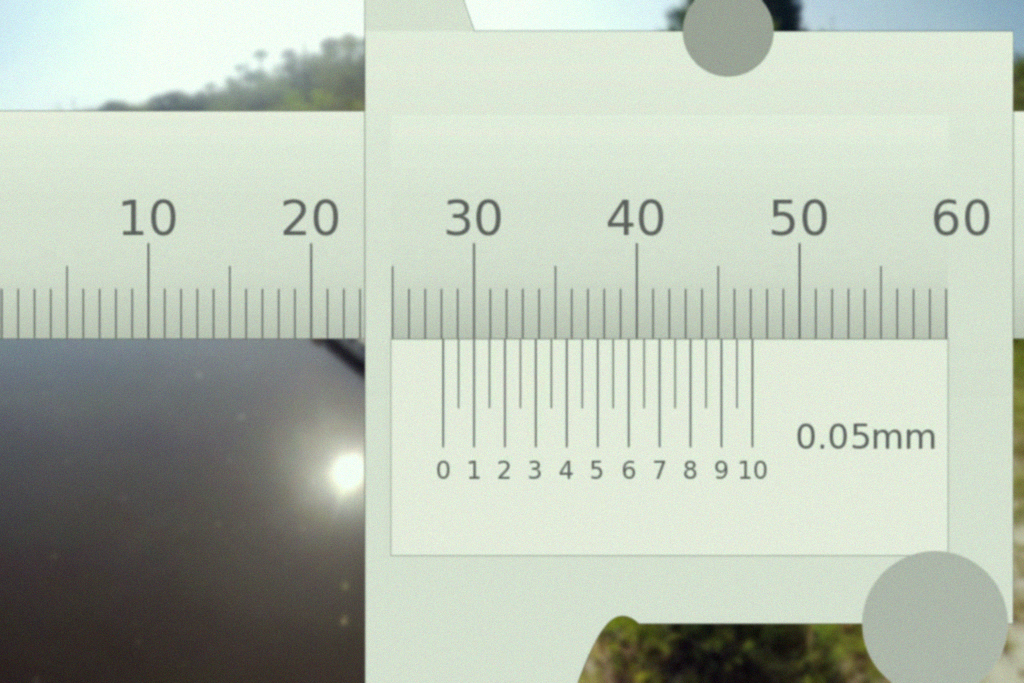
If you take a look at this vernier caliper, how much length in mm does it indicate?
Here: 28.1 mm
